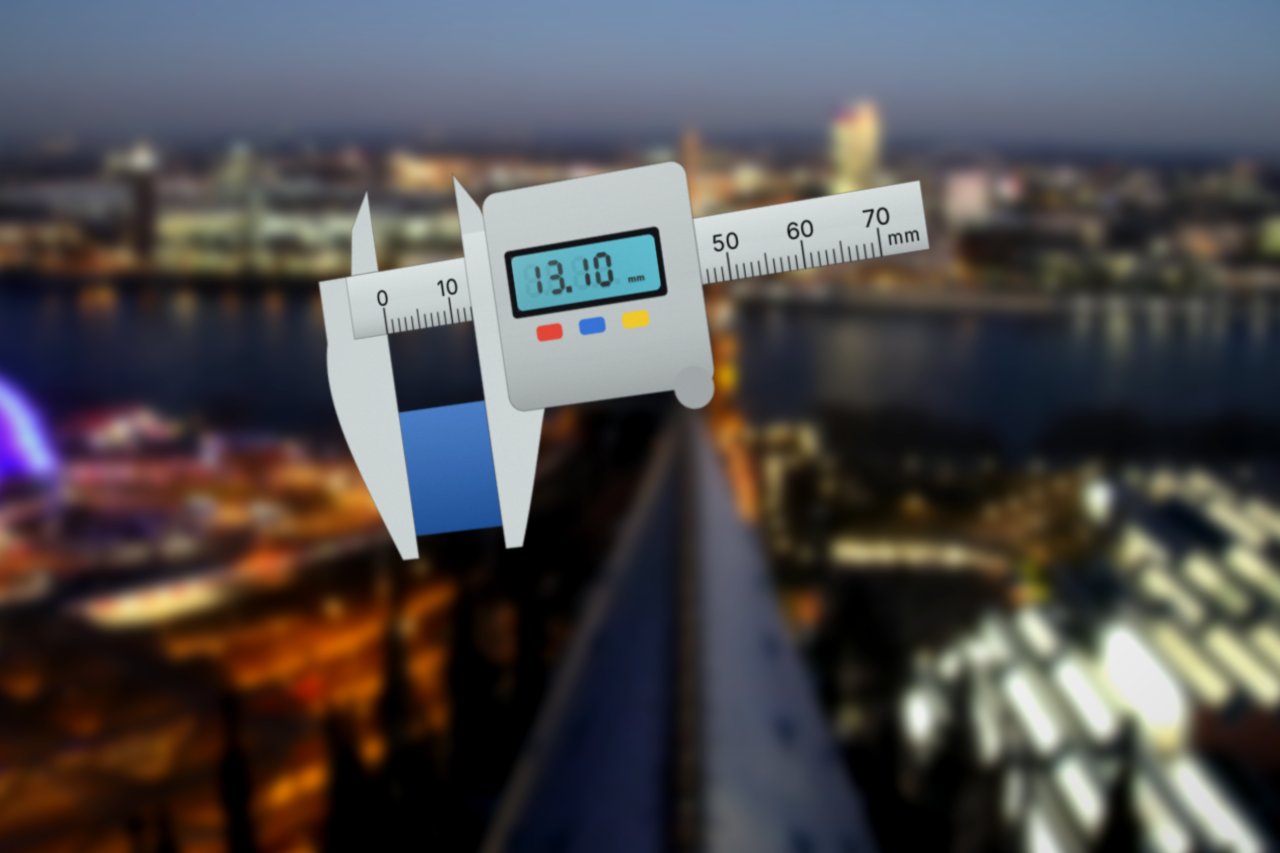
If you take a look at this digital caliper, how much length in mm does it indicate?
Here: 13.10 mm
